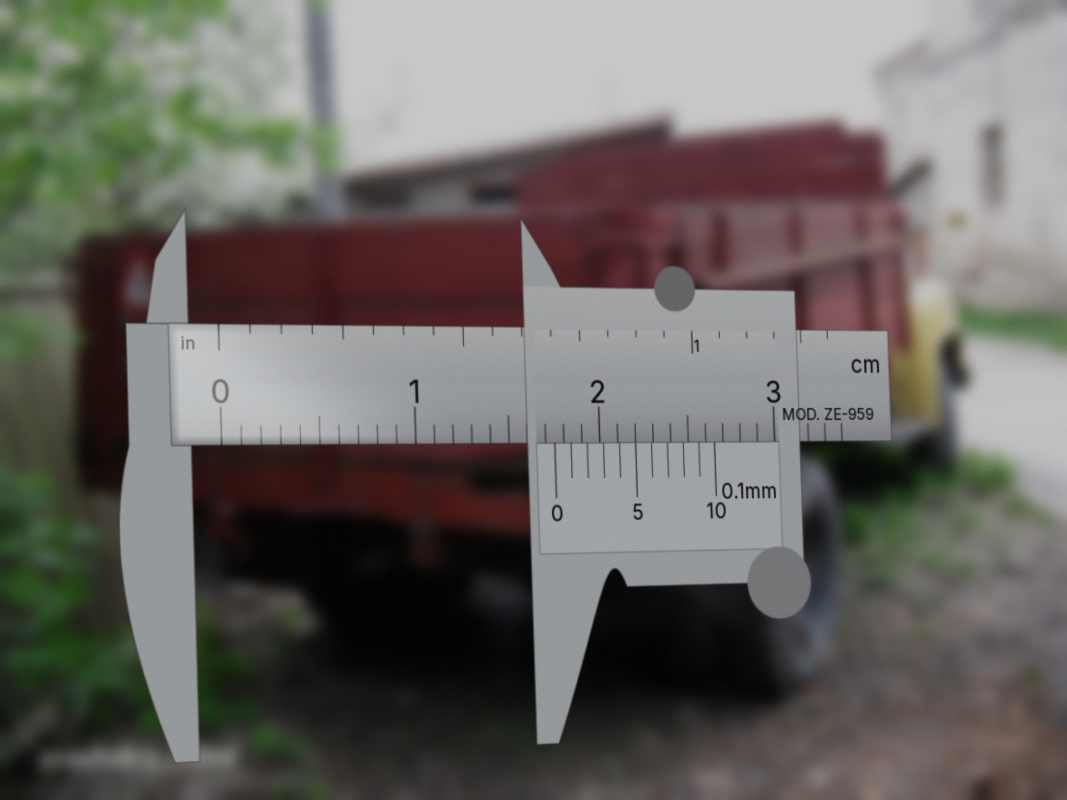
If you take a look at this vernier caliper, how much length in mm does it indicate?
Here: 17.5 mm
